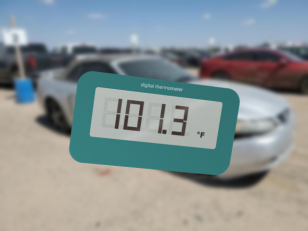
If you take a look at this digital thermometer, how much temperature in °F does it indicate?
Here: 101.3 °F
